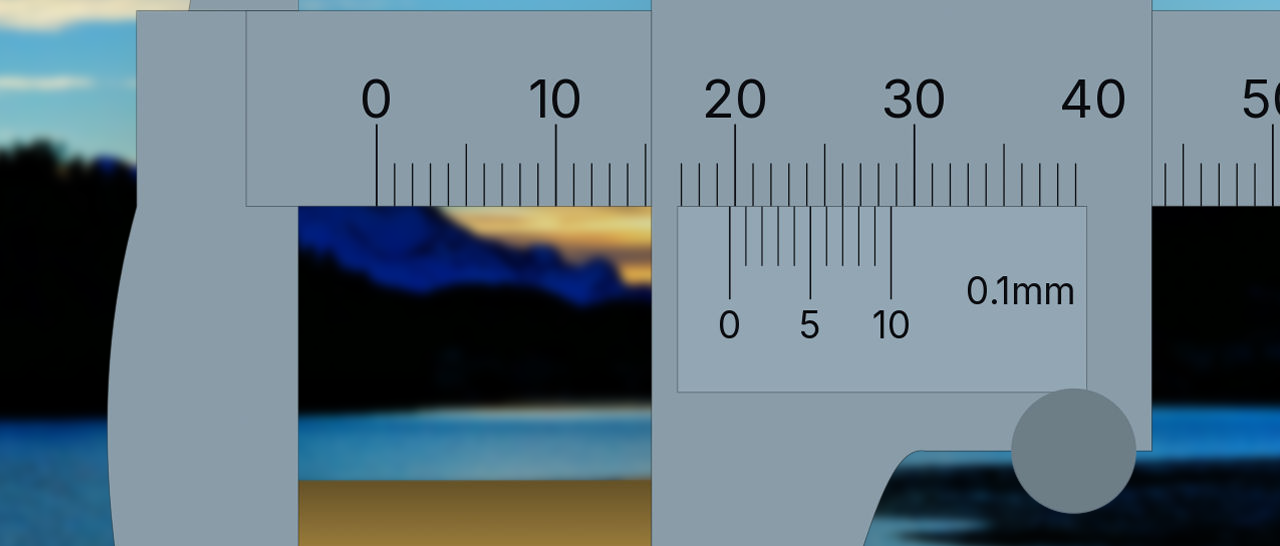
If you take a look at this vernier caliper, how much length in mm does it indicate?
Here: 19.7 mm
